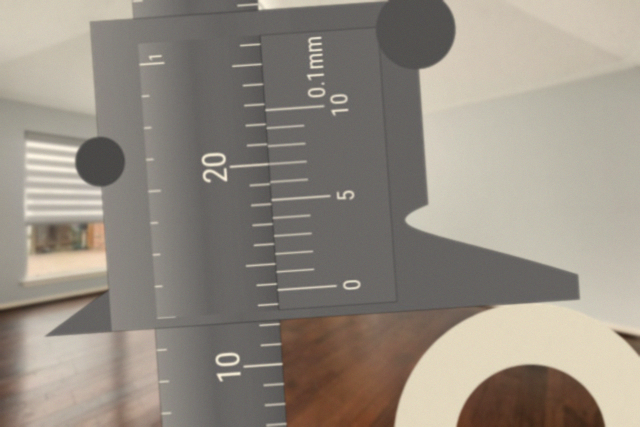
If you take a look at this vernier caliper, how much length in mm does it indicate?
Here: 13.7 mm
